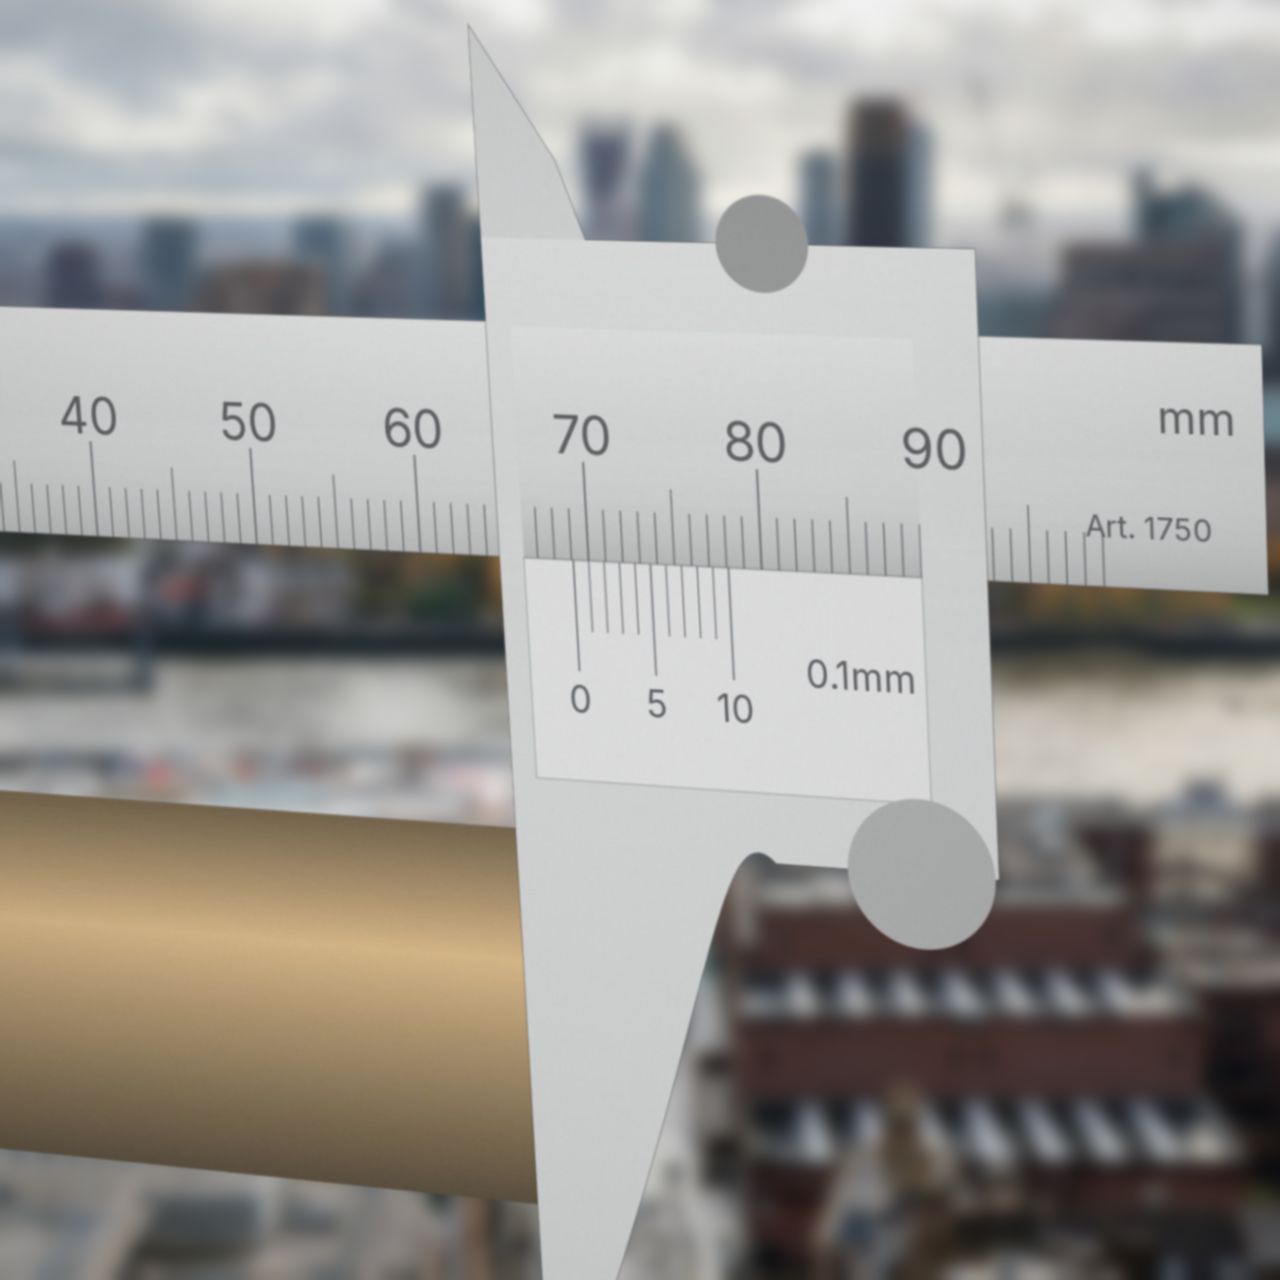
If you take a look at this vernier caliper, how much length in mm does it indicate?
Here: 69.1 mm
